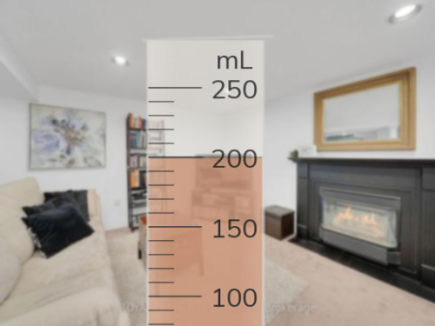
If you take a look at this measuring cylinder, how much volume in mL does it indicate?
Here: 200 mL
